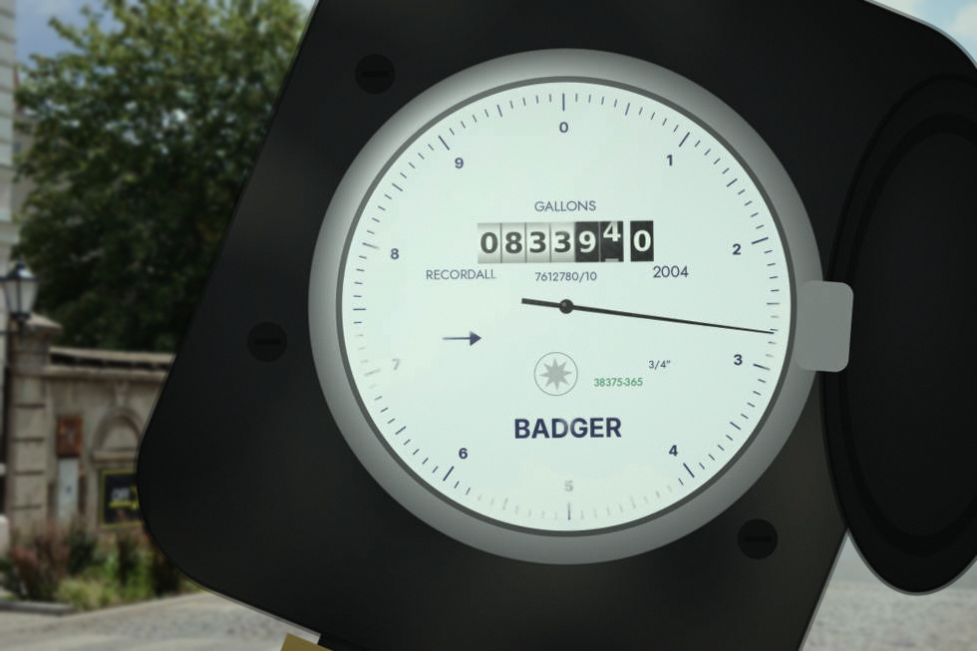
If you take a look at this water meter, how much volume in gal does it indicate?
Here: 833942.7 gal
